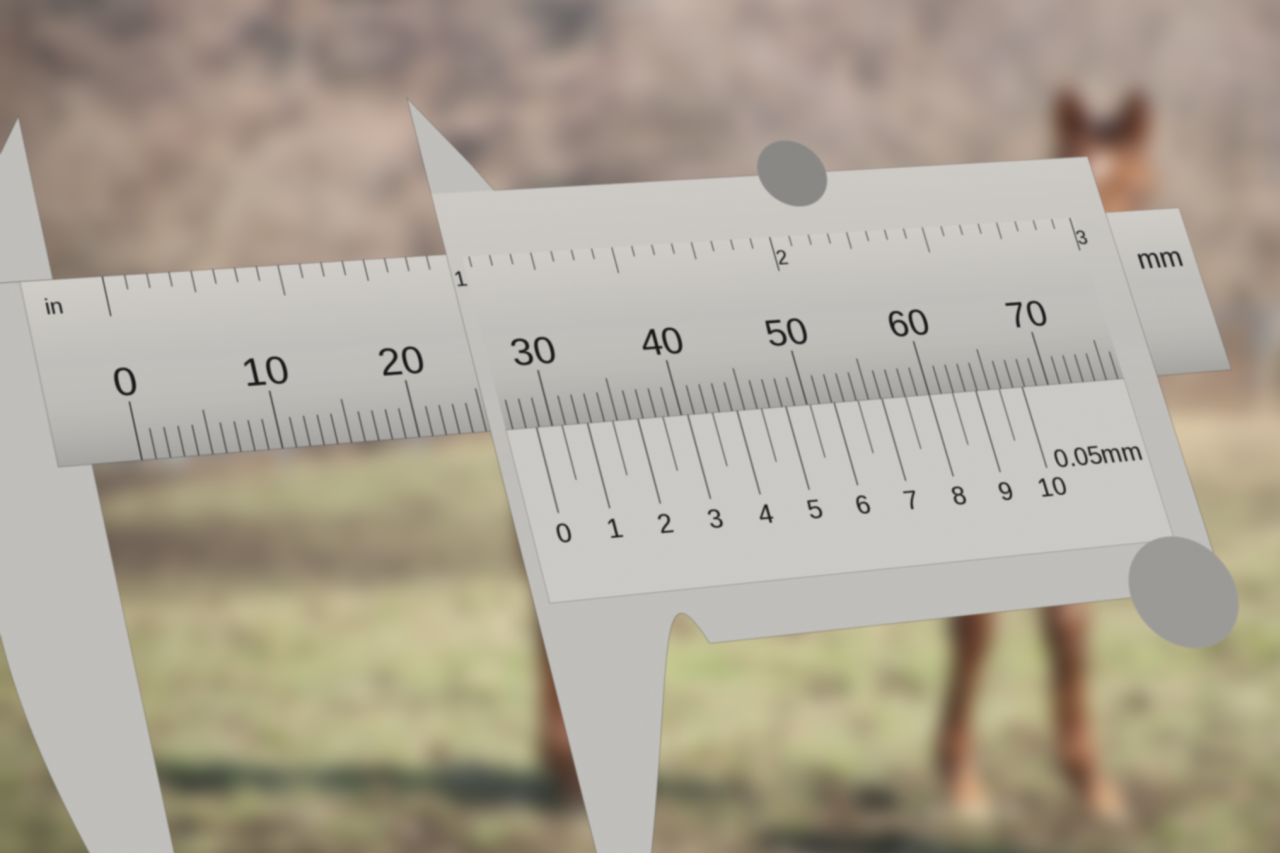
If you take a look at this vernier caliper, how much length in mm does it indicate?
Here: 28.8 mm
